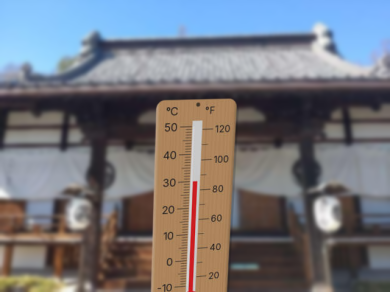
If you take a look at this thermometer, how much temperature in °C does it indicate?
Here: 30 °C
